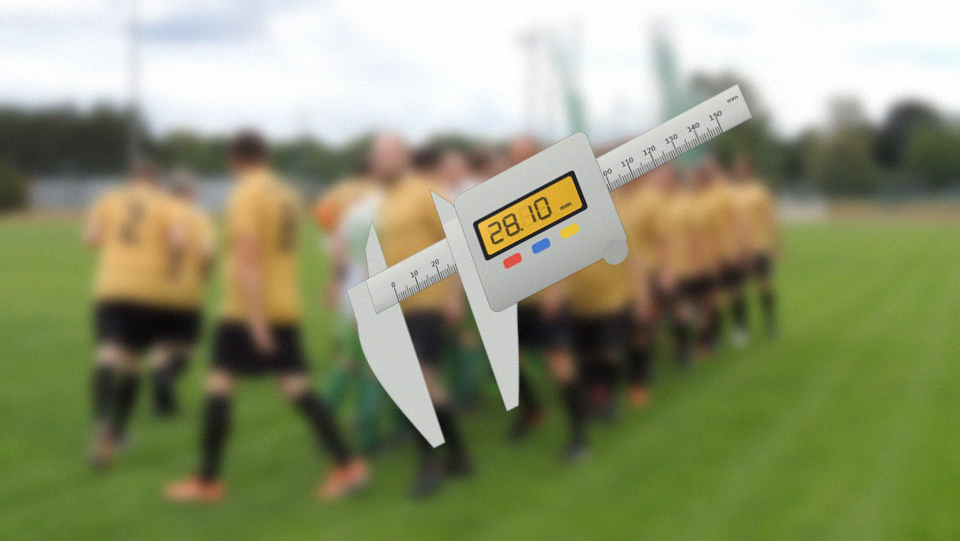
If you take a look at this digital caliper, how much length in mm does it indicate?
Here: 28.10 mm
